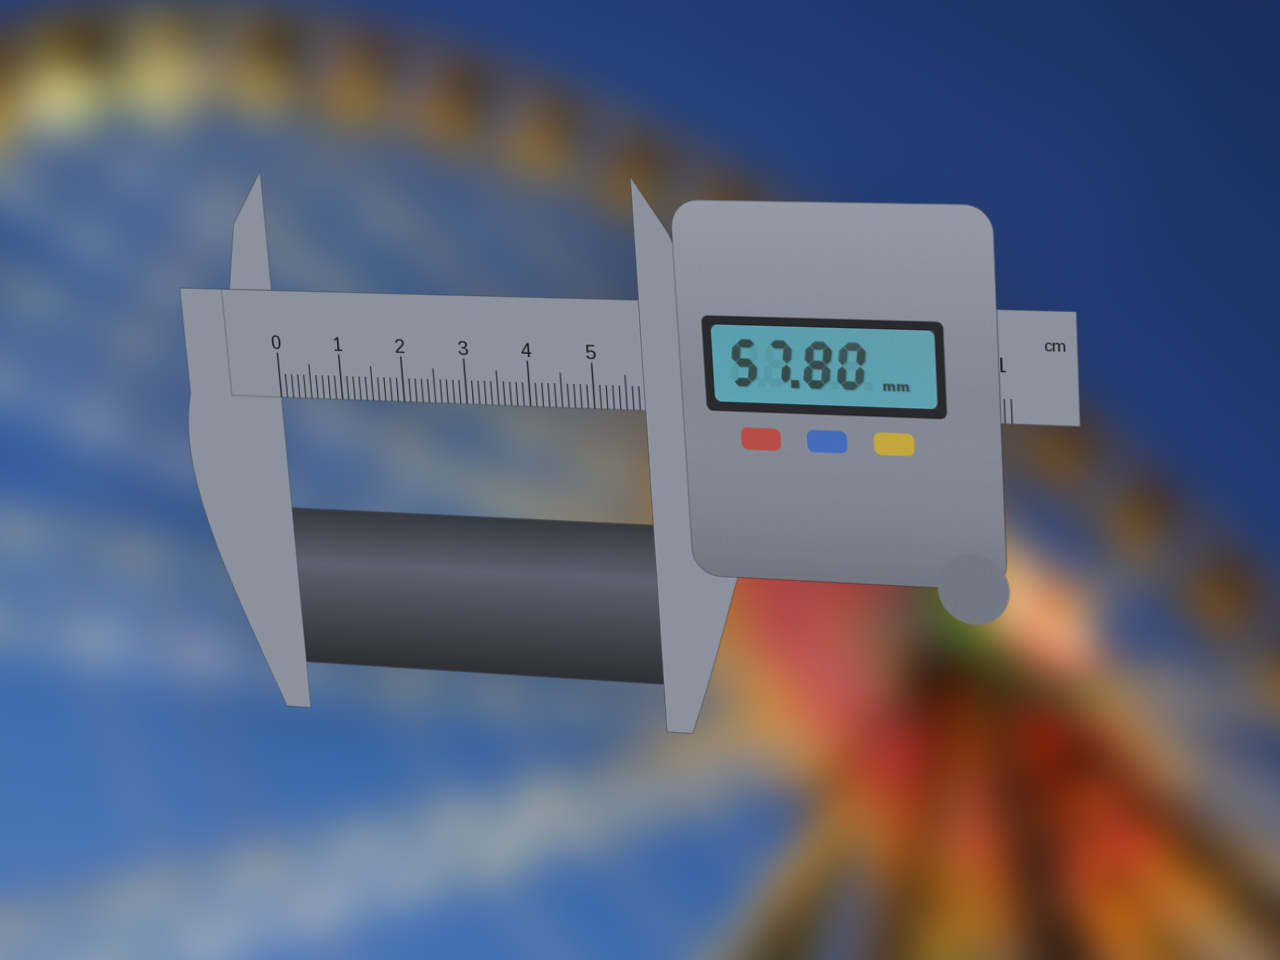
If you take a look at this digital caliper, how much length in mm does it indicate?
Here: 57.80 mm
